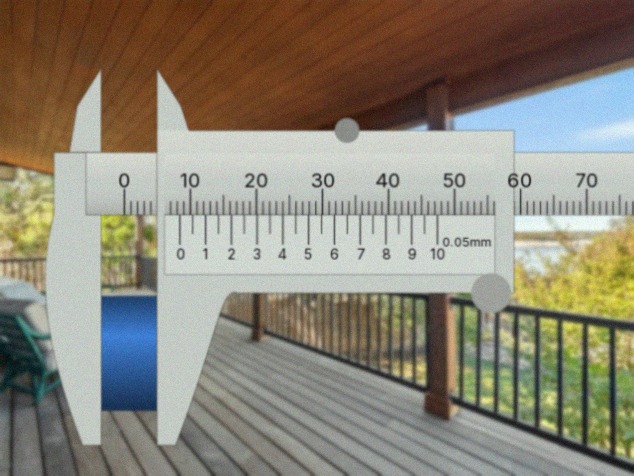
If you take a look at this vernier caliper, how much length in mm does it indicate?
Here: 8.4 mm
